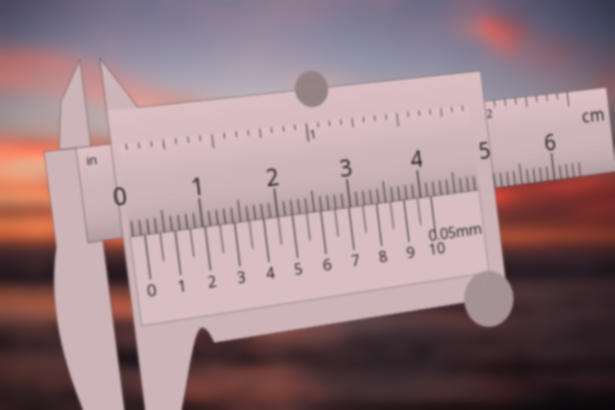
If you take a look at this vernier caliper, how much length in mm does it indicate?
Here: 2.5 mm
